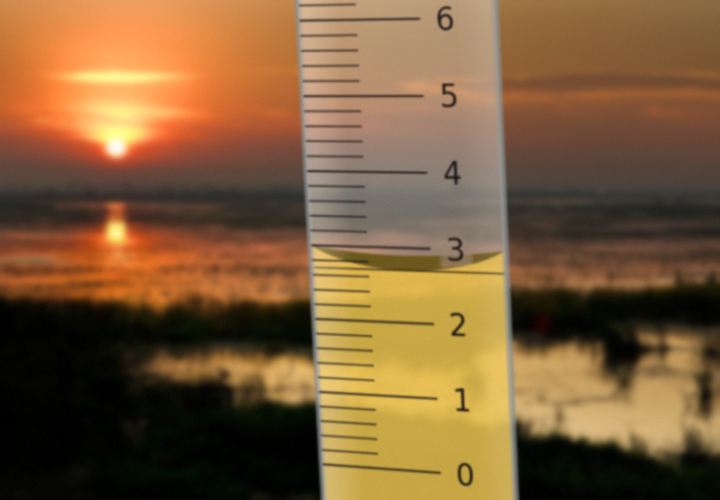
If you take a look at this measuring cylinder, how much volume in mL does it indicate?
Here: 2.7 mL
